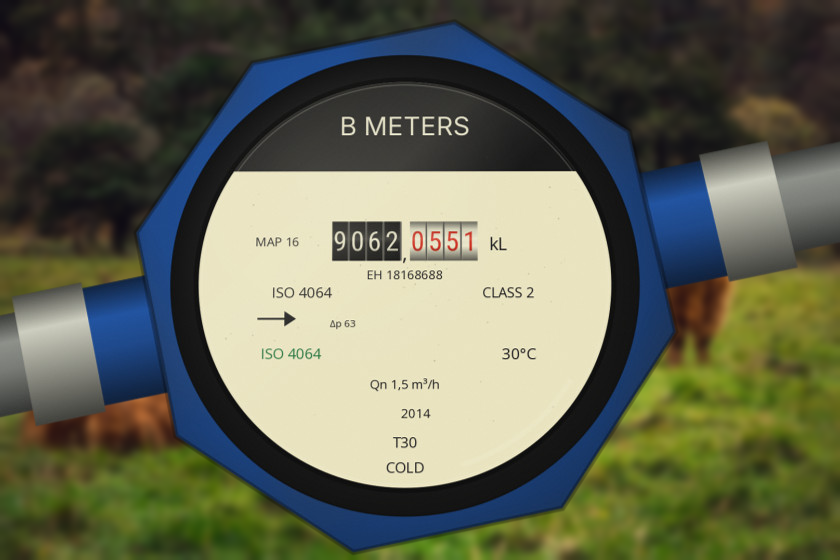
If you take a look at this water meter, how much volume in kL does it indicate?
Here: 9062.0551 kL
